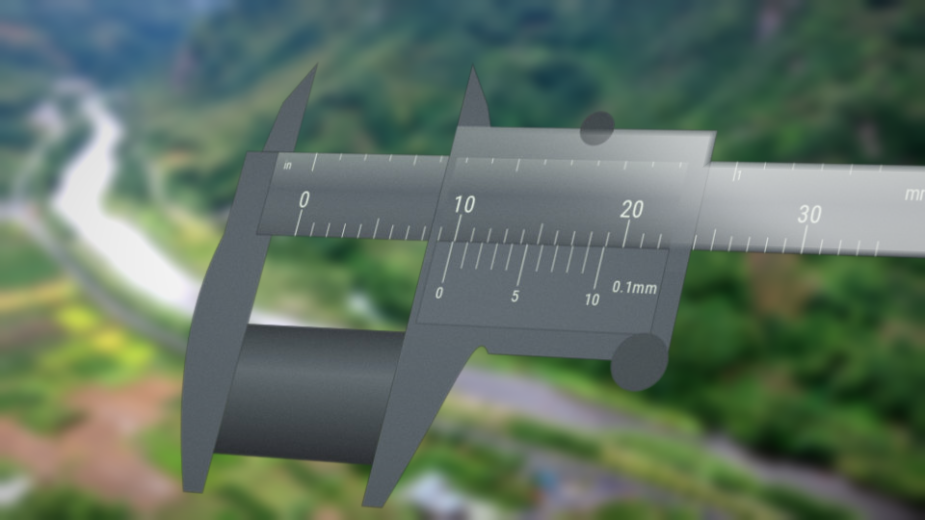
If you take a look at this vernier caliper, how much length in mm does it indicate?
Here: 9.9 mm
